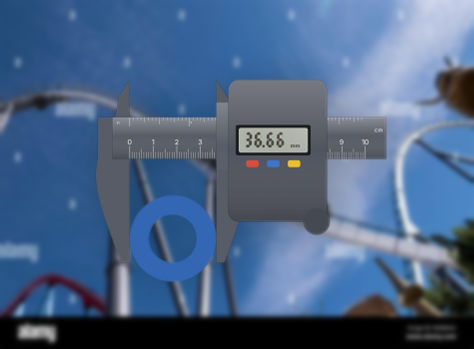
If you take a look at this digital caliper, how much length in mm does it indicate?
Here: 36.66 mm
